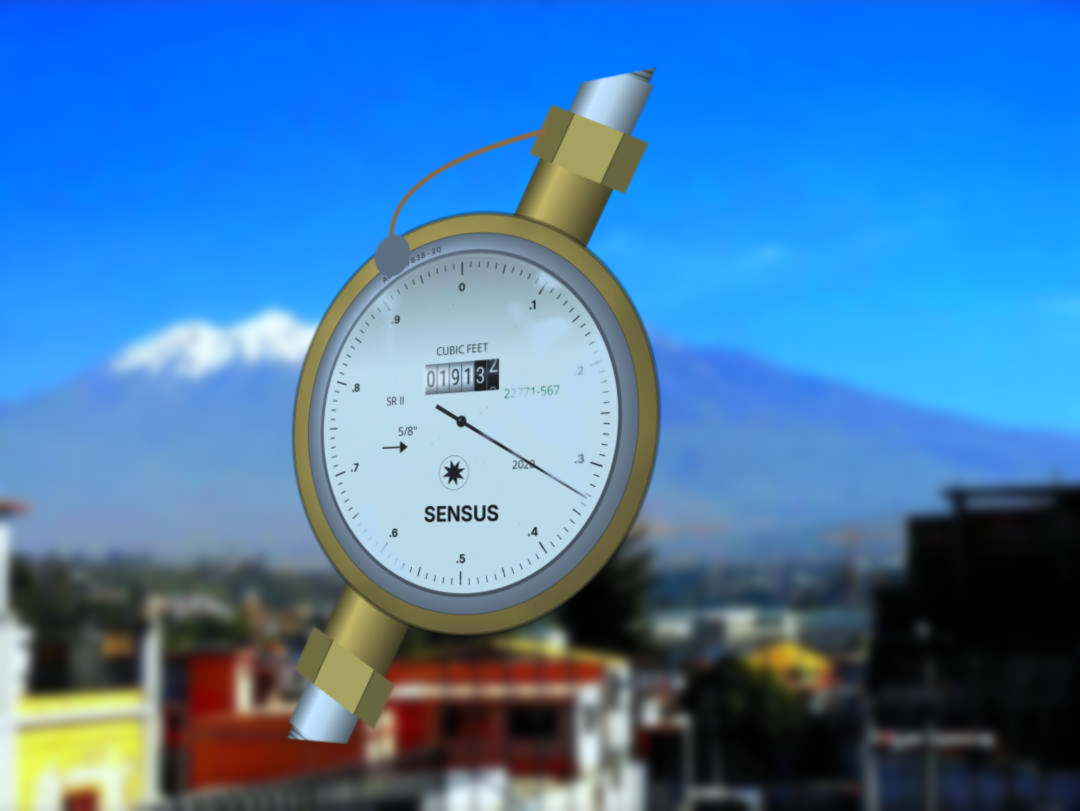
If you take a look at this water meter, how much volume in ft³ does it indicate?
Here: 19132.33 ft³
